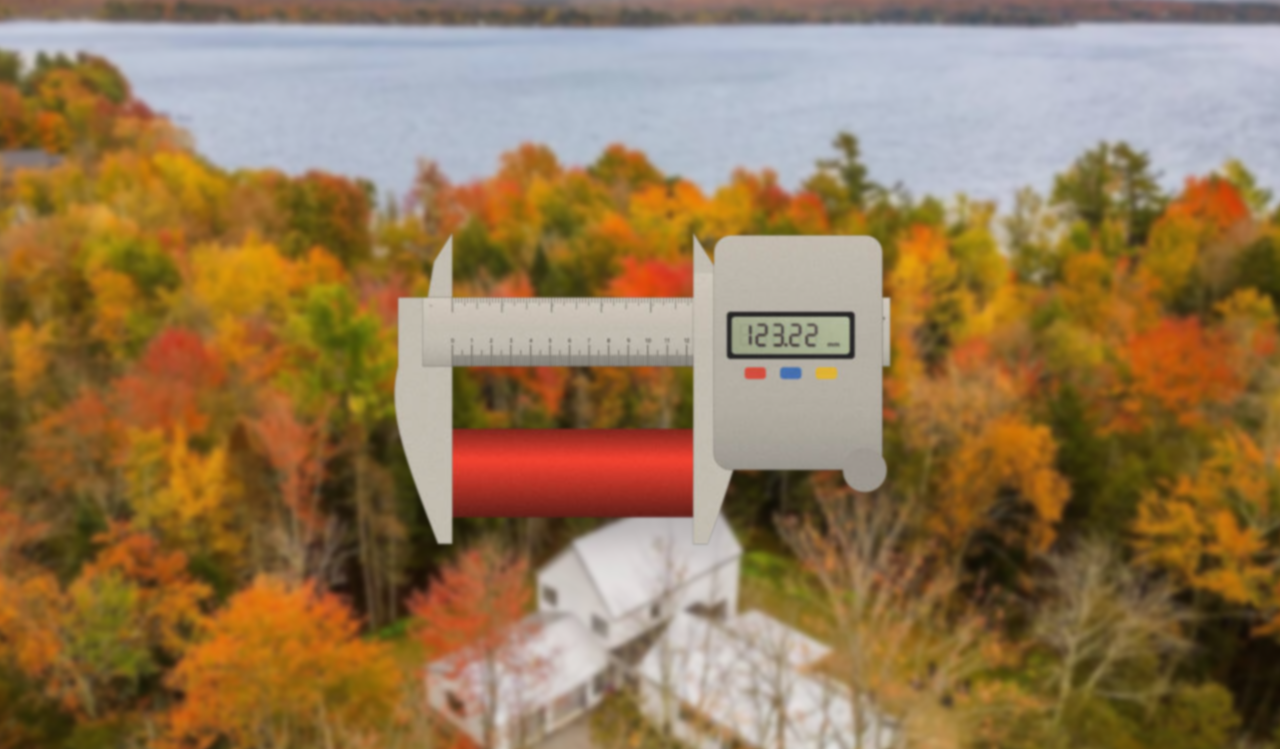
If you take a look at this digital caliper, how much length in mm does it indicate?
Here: 123.22 mm
